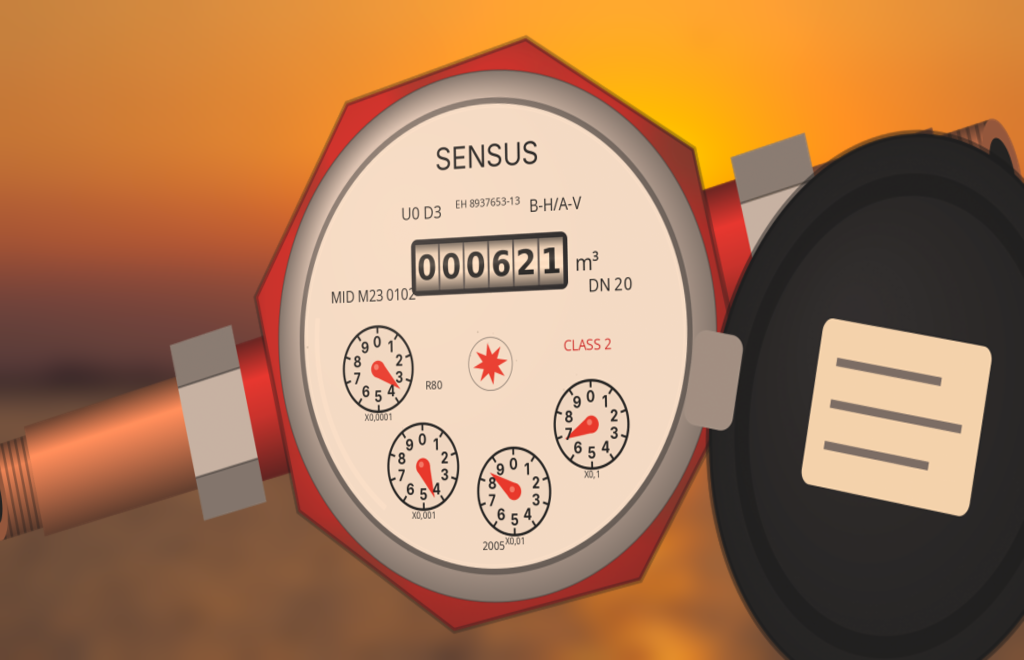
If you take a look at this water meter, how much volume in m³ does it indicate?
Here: 621.6843 m³
